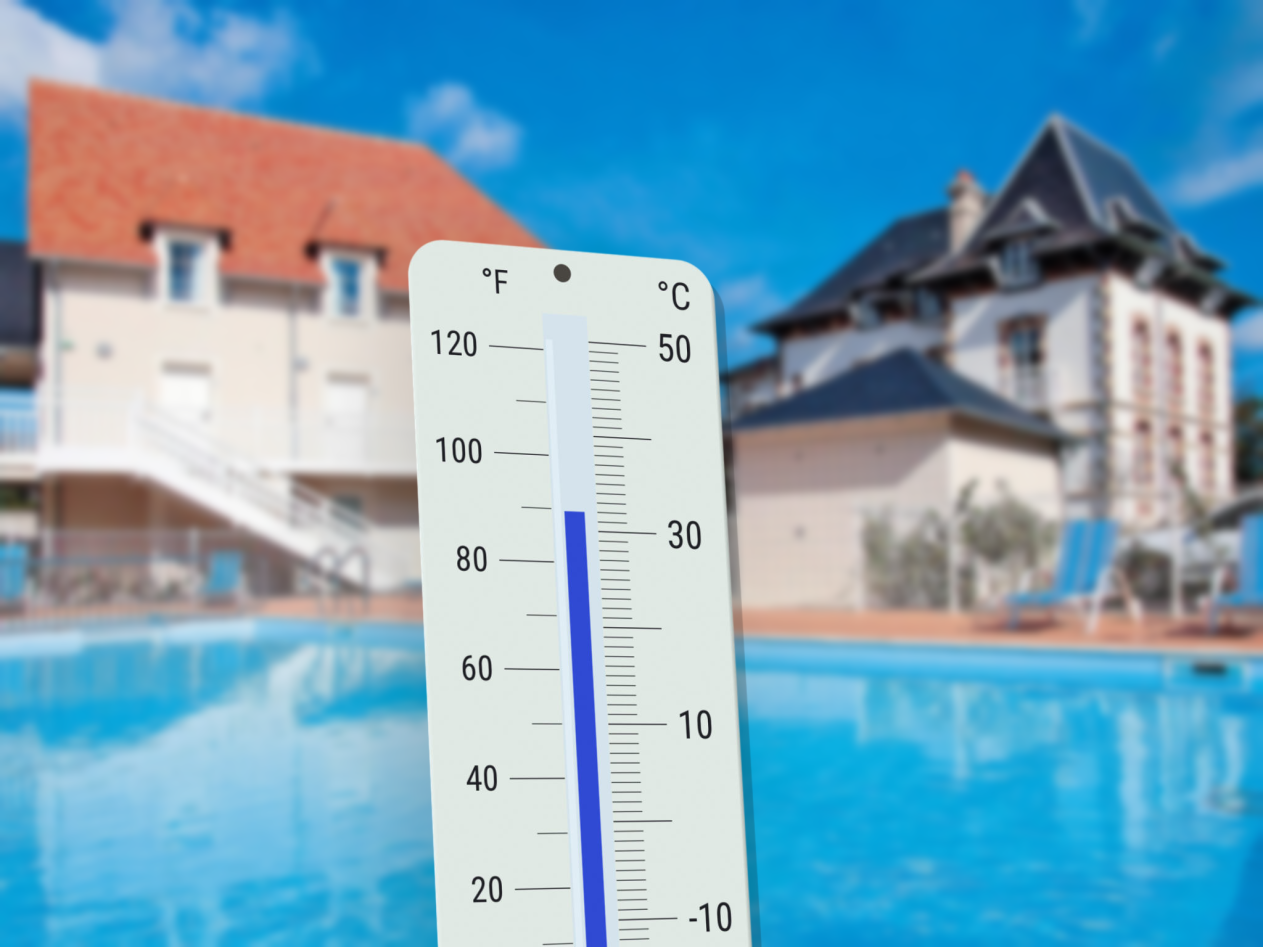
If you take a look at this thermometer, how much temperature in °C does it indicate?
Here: 32 °C
